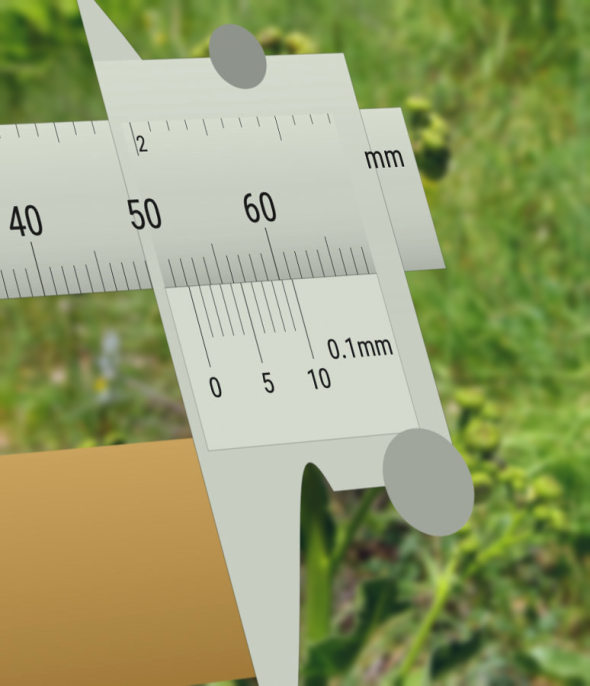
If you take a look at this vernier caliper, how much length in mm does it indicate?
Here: 52.1 mm
